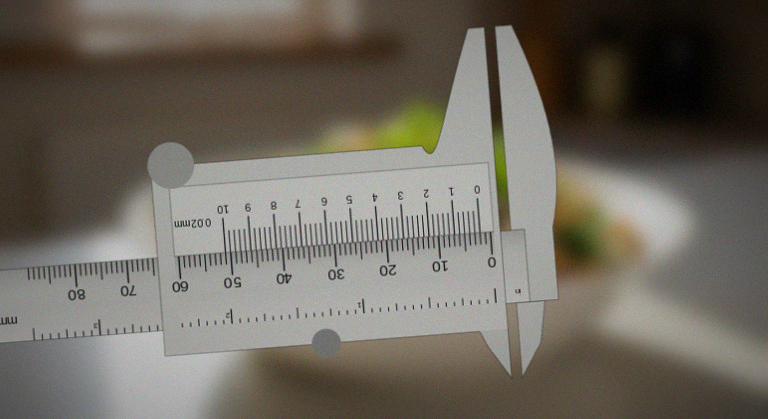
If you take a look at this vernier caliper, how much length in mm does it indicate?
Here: 2.0 mm
